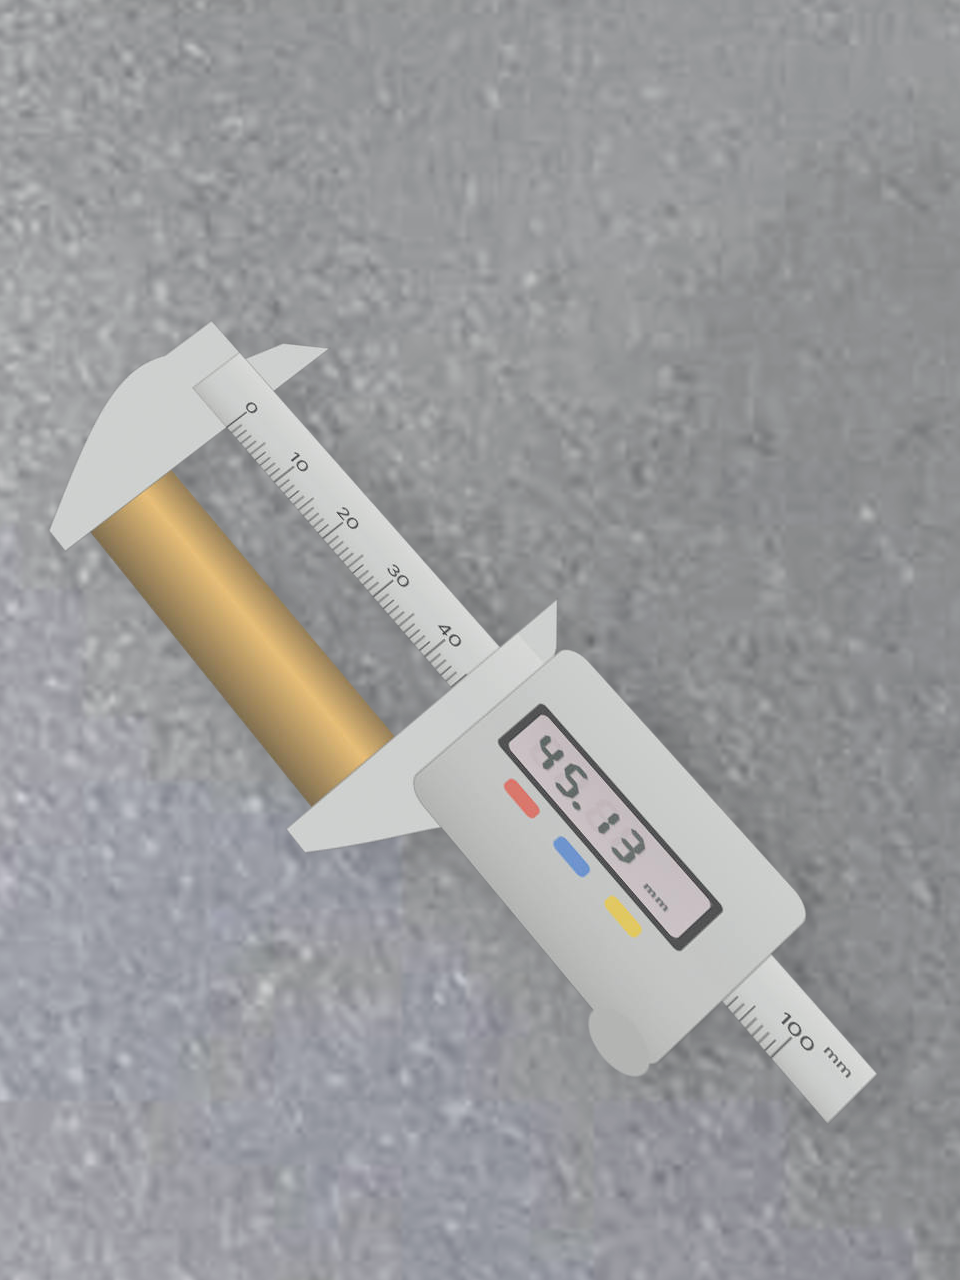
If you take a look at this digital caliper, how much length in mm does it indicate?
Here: 45.13 mm
